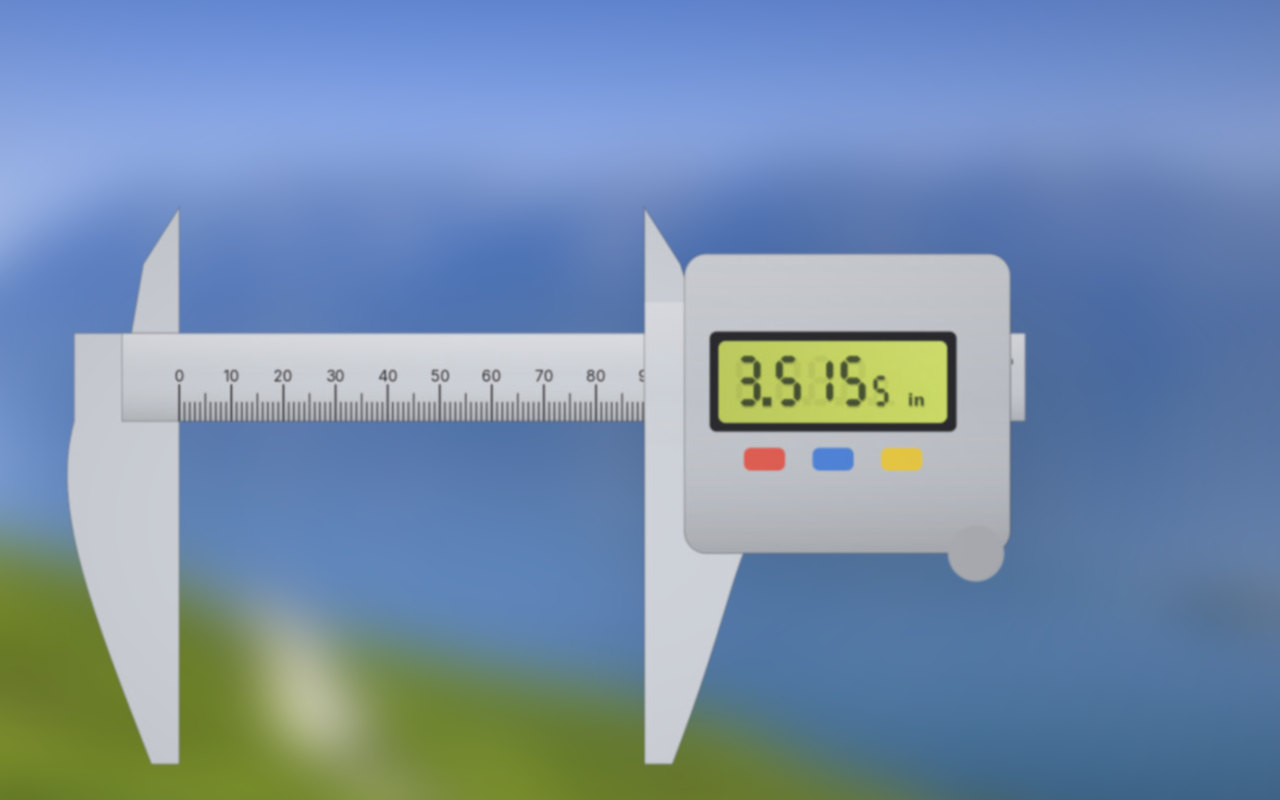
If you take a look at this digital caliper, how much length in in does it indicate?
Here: 3.5155 in
